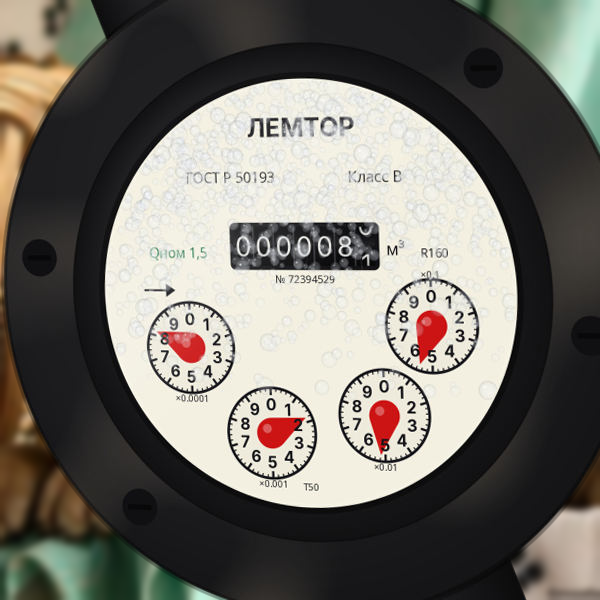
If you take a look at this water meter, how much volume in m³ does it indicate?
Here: 80.5518 m³
